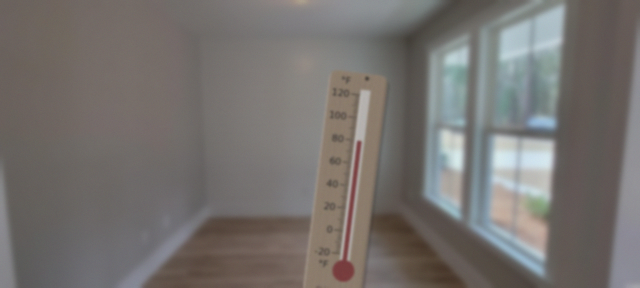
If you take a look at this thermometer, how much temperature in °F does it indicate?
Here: 80 °F
